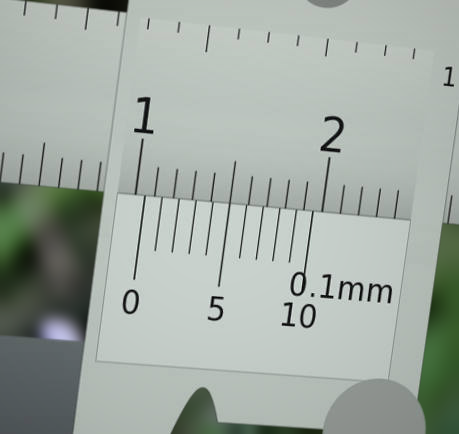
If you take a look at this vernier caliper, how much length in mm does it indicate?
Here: 10.5 mm
